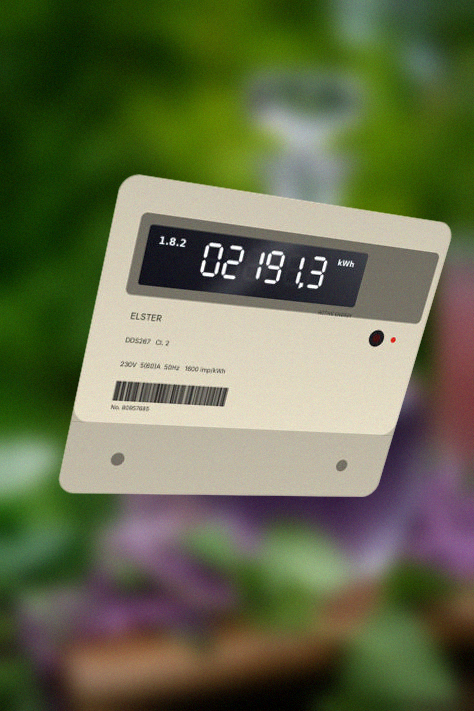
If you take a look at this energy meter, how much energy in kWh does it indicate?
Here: 2191.3 kWh
